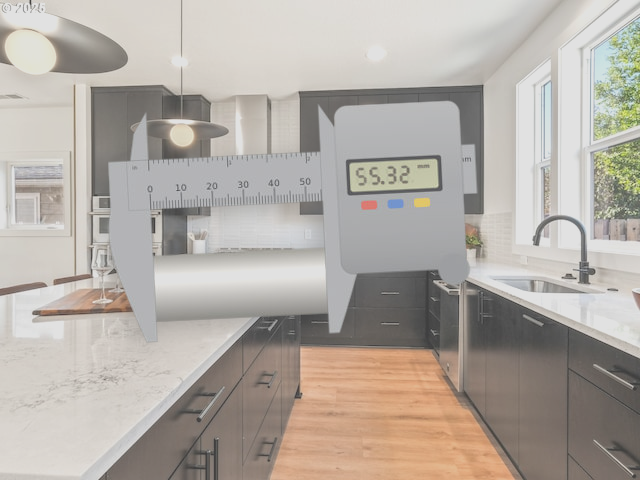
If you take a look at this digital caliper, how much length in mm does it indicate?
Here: 55.32 mm
